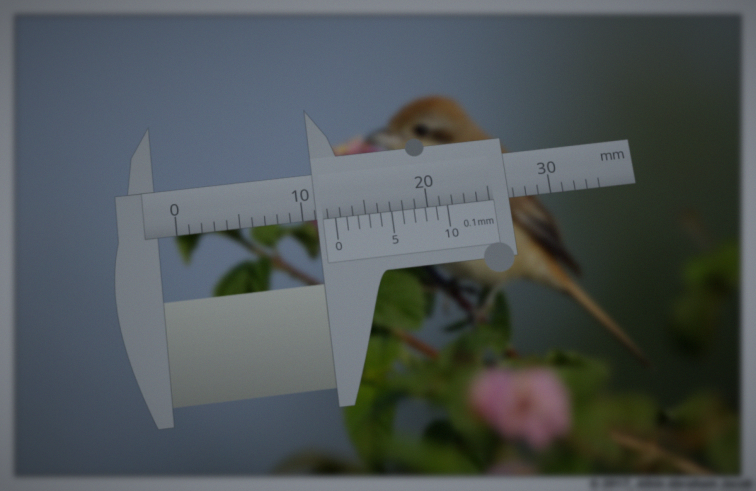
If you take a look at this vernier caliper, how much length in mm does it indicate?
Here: 12.6 mm
